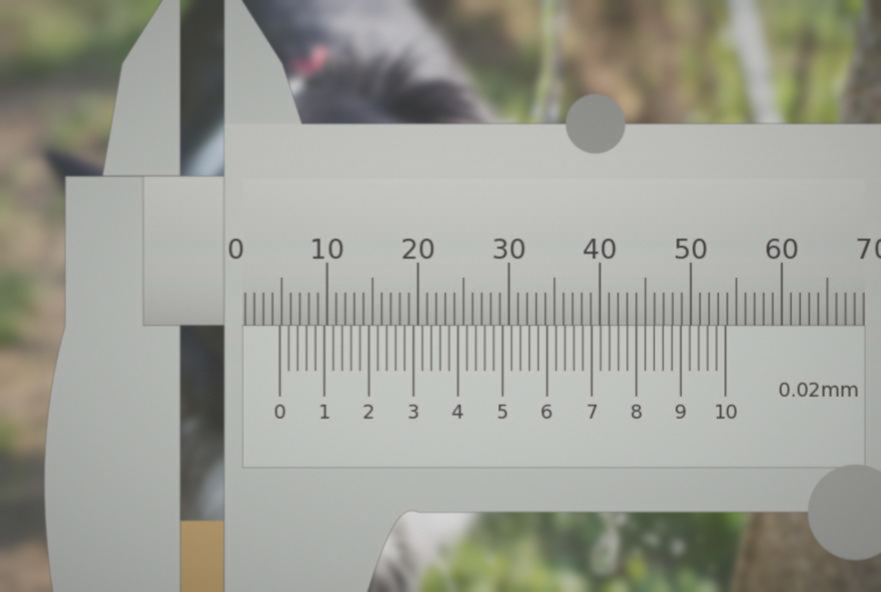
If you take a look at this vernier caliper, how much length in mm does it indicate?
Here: 4.8 mm
